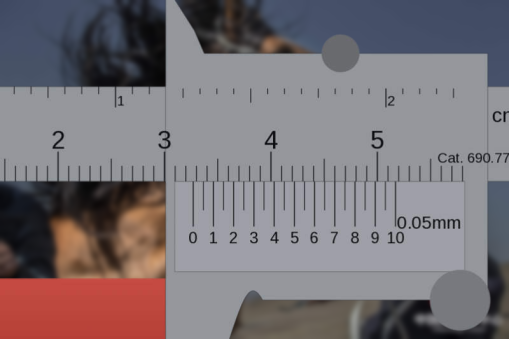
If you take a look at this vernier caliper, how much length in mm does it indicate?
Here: 32.7 mm
